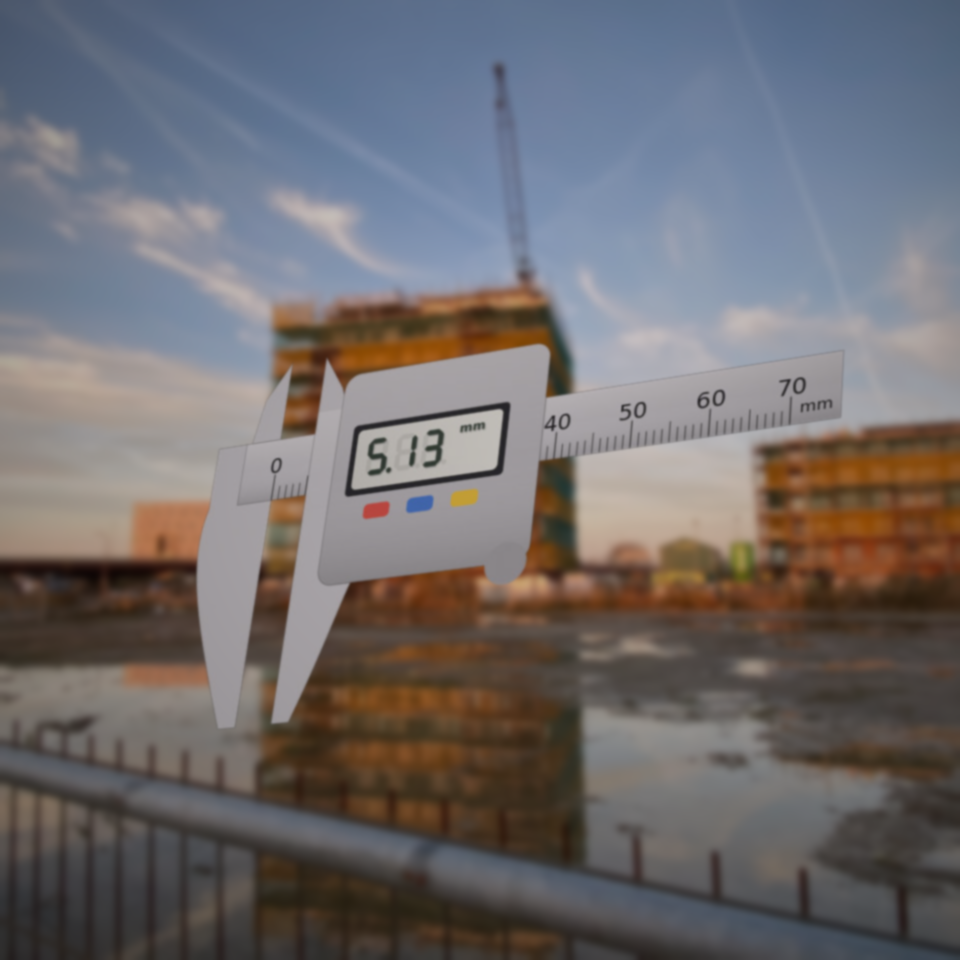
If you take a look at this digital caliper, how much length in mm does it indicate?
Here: 5.13 mm
